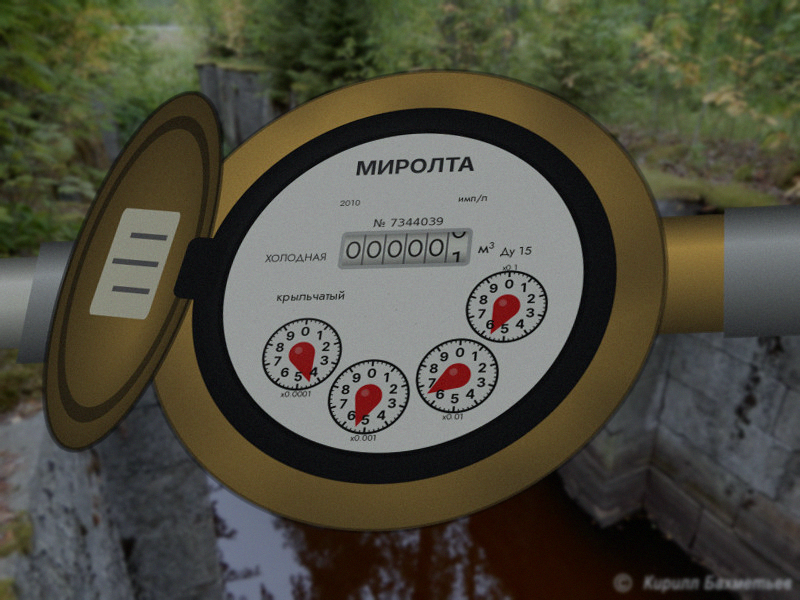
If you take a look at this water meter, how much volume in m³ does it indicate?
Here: 0.5654 m³
